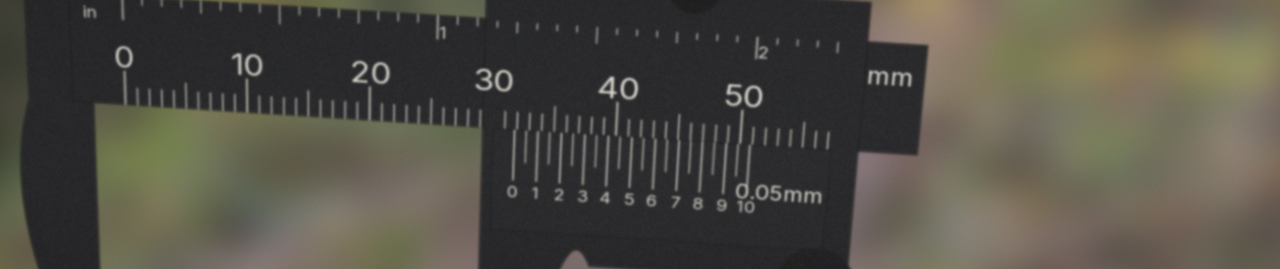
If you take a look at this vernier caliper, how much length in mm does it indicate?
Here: 31.8 mm
